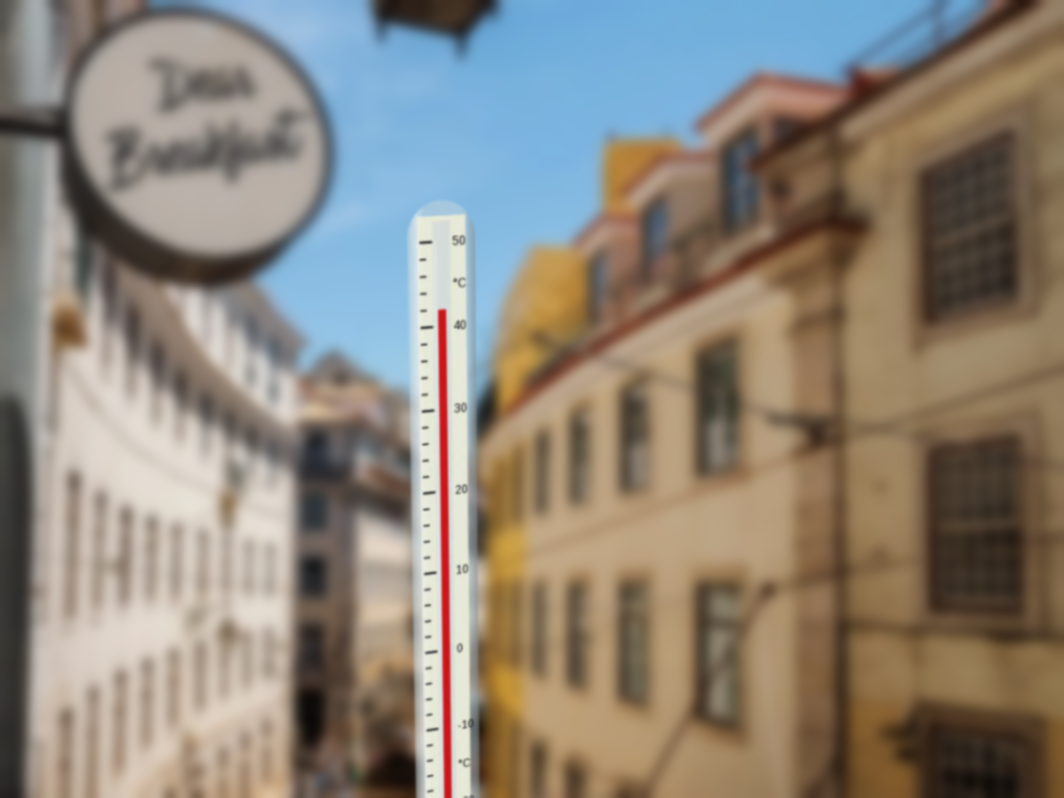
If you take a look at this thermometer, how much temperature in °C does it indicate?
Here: 42 °C
